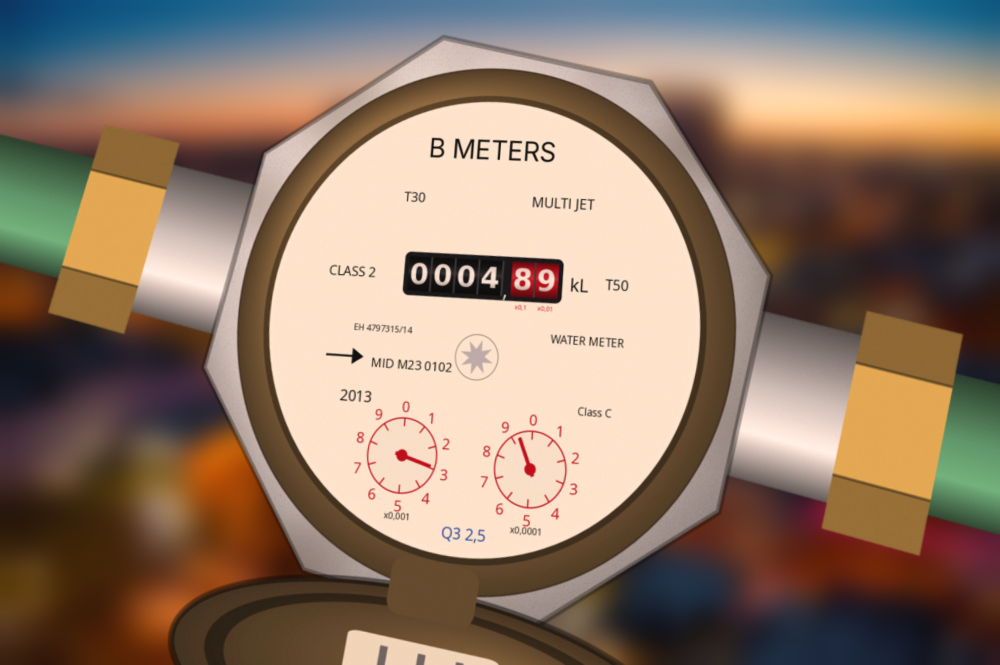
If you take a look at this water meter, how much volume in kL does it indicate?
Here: 4.8929 kL
